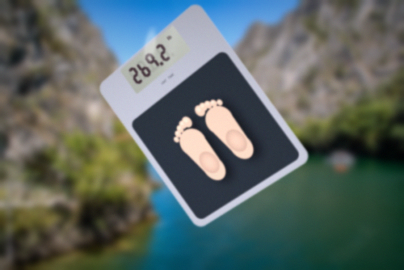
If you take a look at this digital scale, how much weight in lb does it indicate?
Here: 269.2 lb
